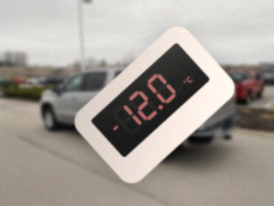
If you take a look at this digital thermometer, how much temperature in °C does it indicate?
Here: -12.0 °C
